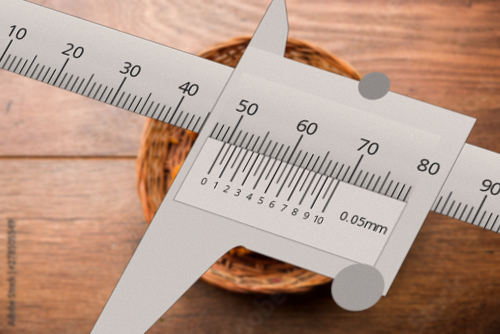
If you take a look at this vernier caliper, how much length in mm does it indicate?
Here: 49.6 mm
